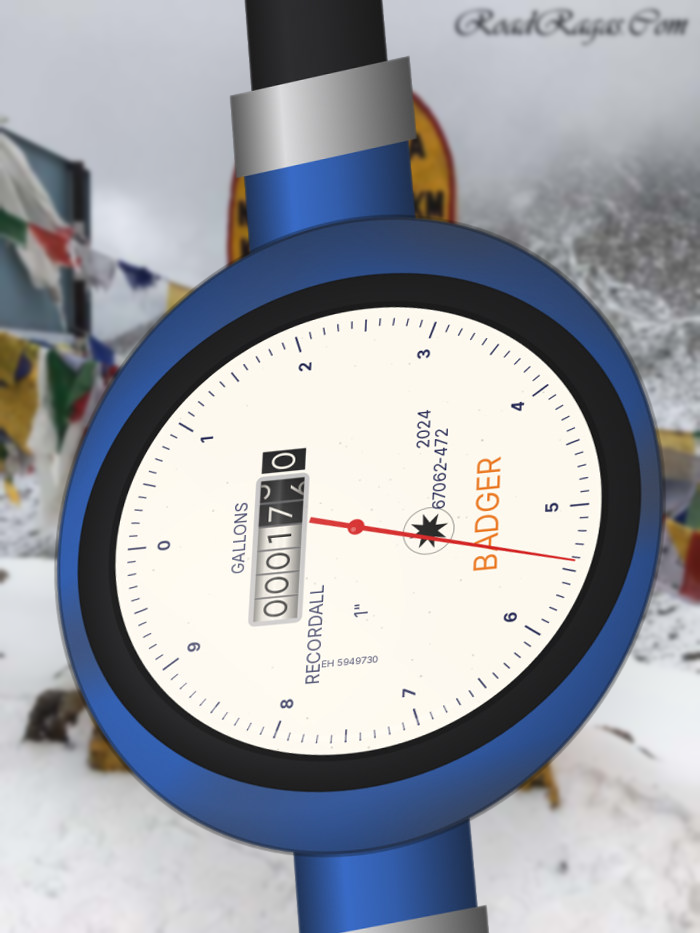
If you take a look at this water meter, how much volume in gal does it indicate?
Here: 1755.4 gal
